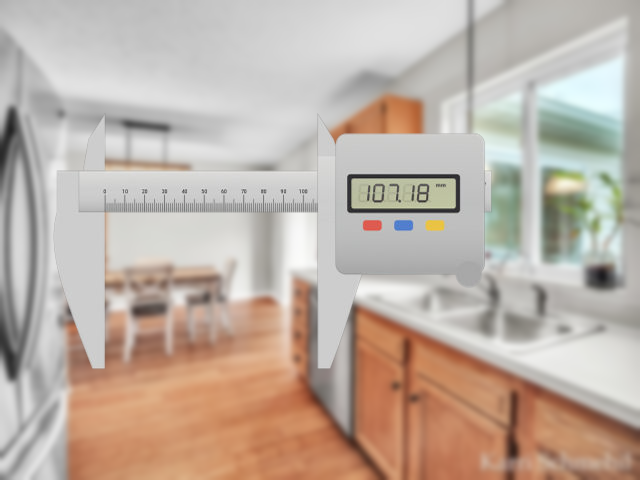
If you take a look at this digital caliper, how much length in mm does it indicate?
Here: 107.18 mm
